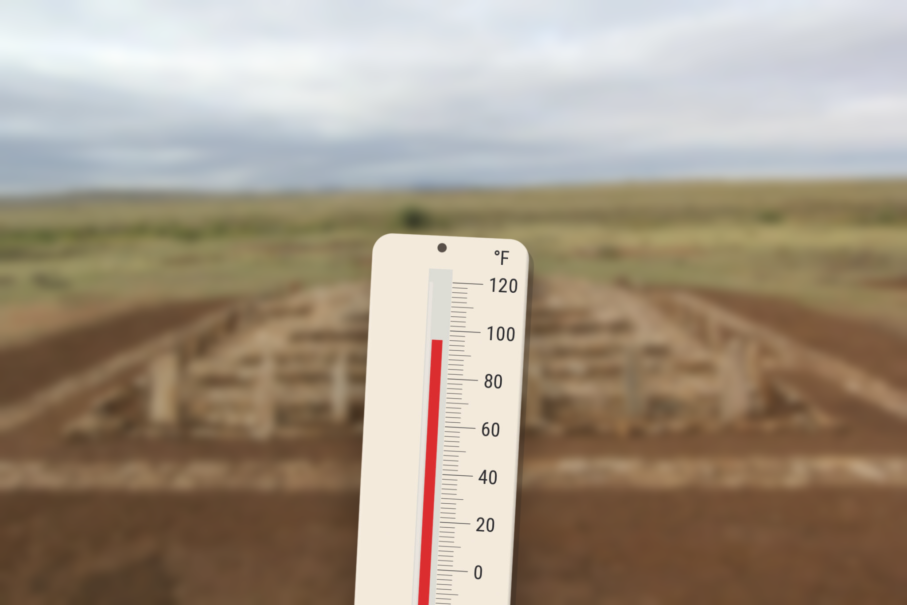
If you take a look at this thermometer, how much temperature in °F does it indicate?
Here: 96 °F
